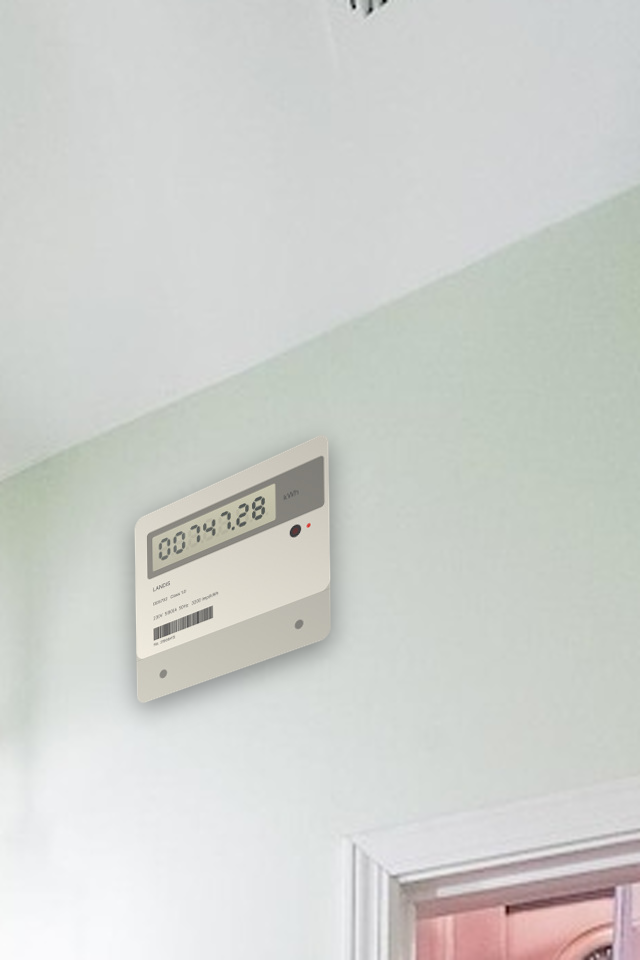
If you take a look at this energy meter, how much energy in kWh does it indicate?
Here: 747.28 kWh
